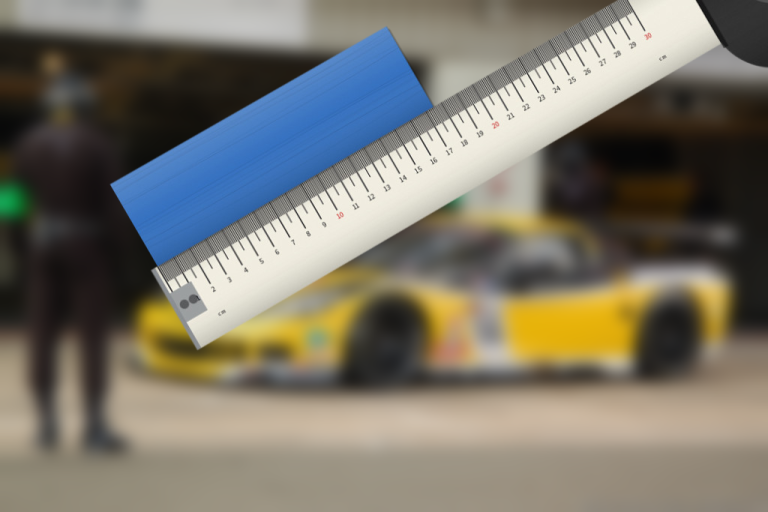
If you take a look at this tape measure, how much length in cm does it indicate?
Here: 17.5 cm
